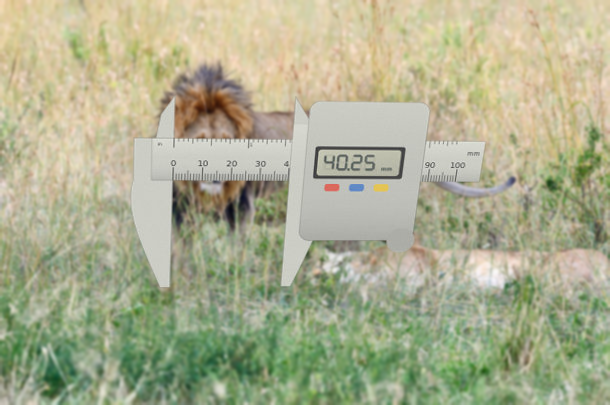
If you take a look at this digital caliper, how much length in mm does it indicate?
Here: 40.25 mm
